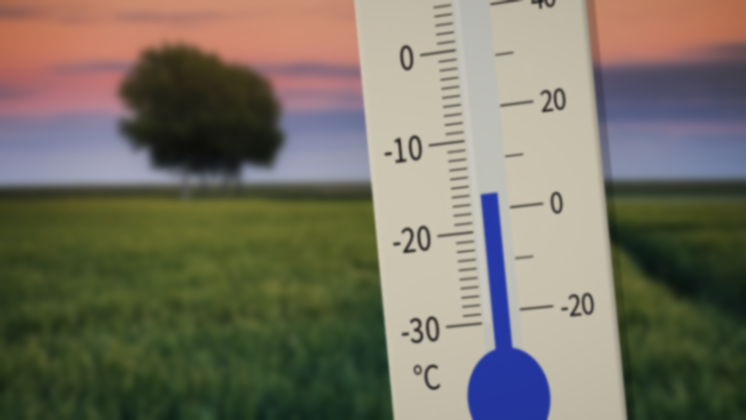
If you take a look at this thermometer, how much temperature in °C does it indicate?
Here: -16 °C
